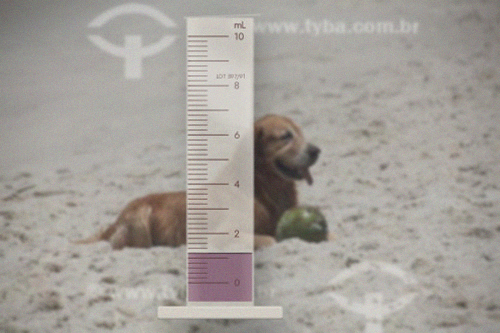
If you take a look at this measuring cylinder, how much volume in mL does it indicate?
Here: 1.2 mL
